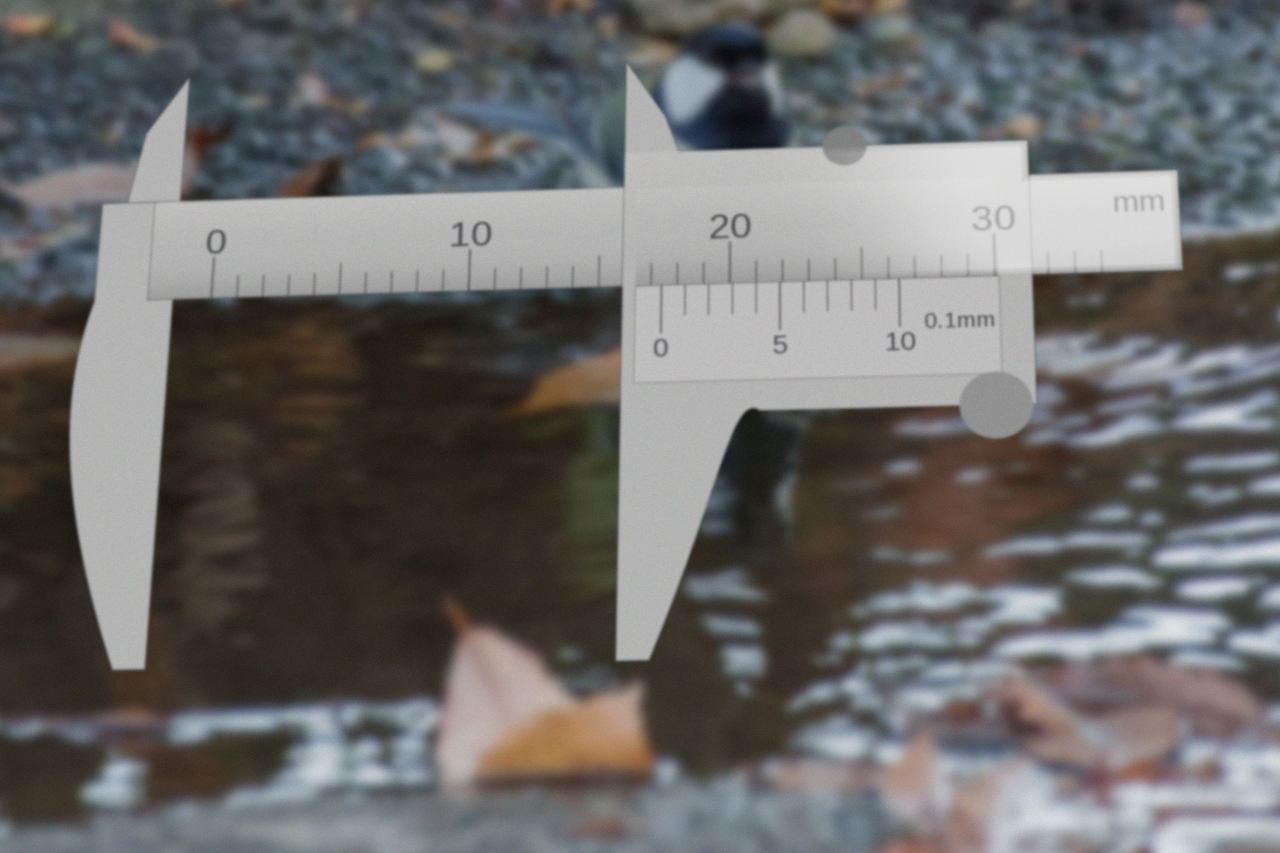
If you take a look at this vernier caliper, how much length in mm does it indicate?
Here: 17.4 mm
